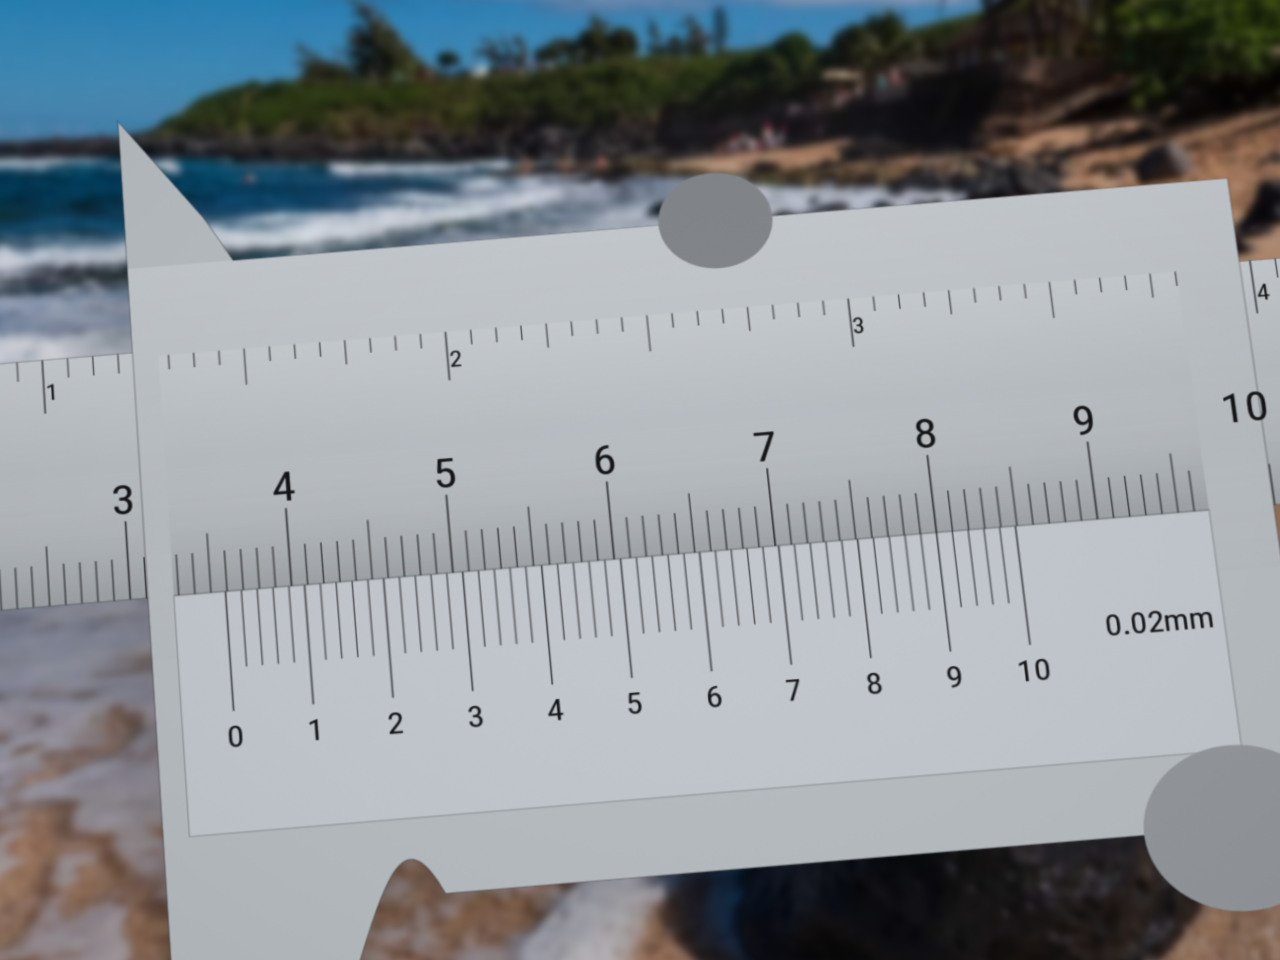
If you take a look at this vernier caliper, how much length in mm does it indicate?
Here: 35.9 mm
